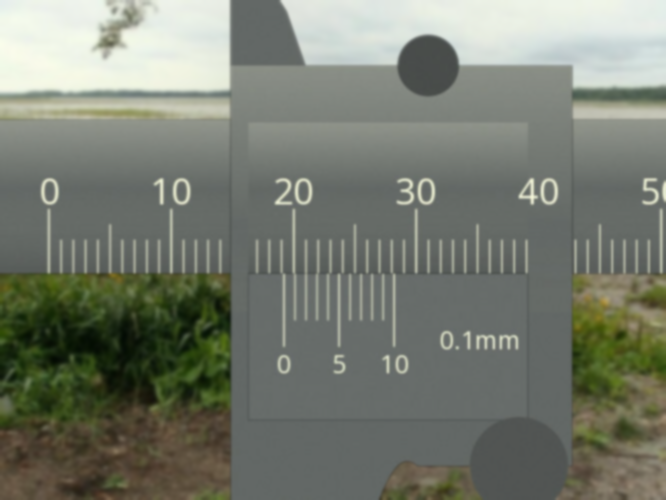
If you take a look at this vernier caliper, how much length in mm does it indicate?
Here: 19.2 mm
